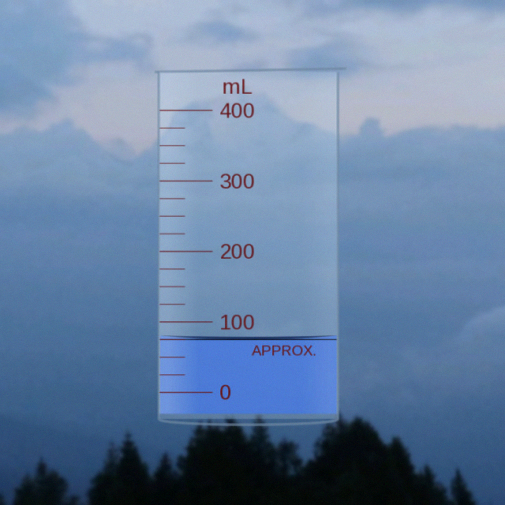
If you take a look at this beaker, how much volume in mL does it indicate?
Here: 75 mL
